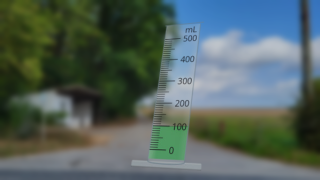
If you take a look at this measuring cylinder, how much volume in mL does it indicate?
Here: 100 mL
